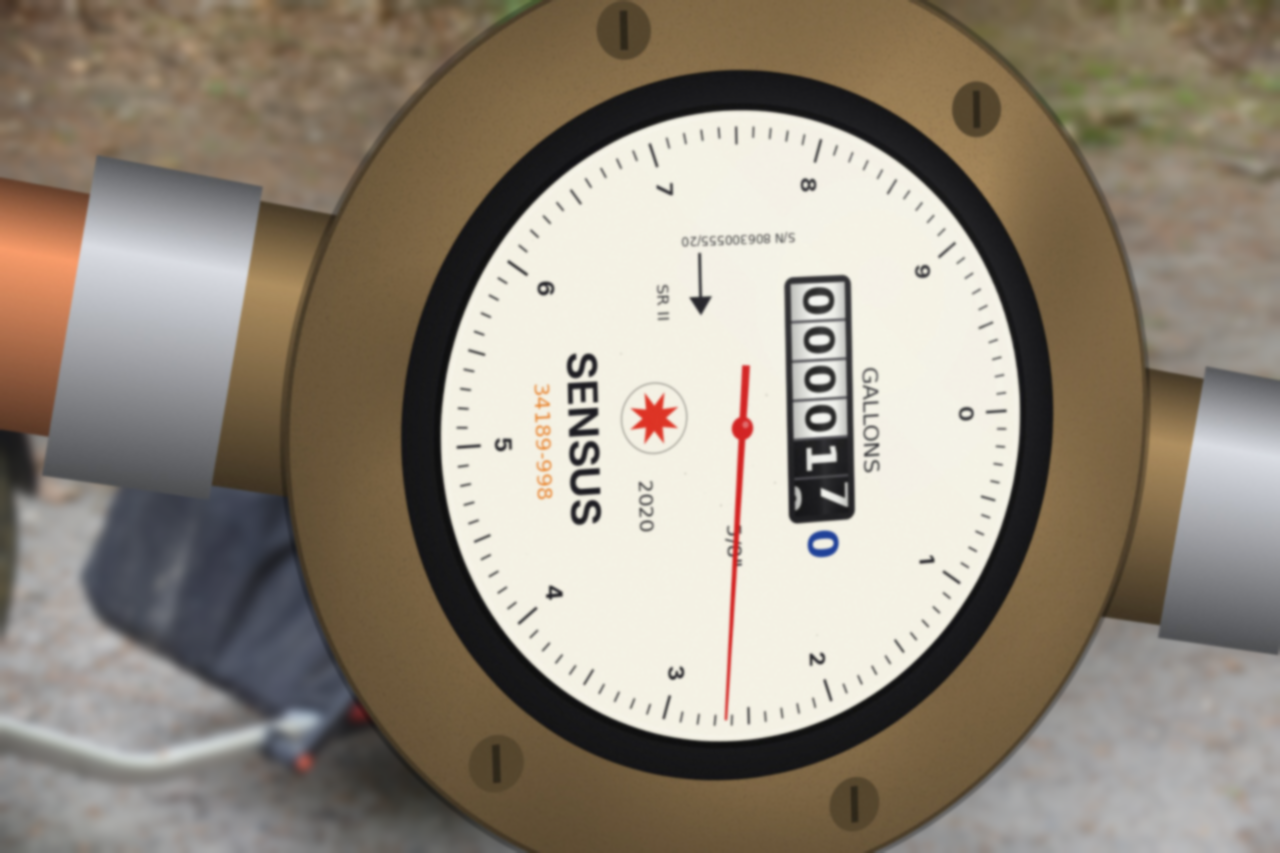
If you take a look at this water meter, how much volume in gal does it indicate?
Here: 172.6 gal
